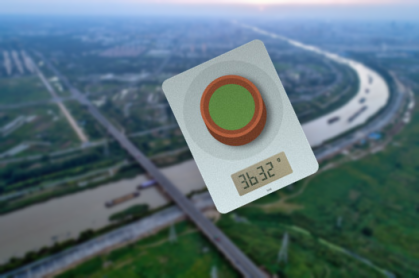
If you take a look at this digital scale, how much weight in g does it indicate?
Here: 3632 g
